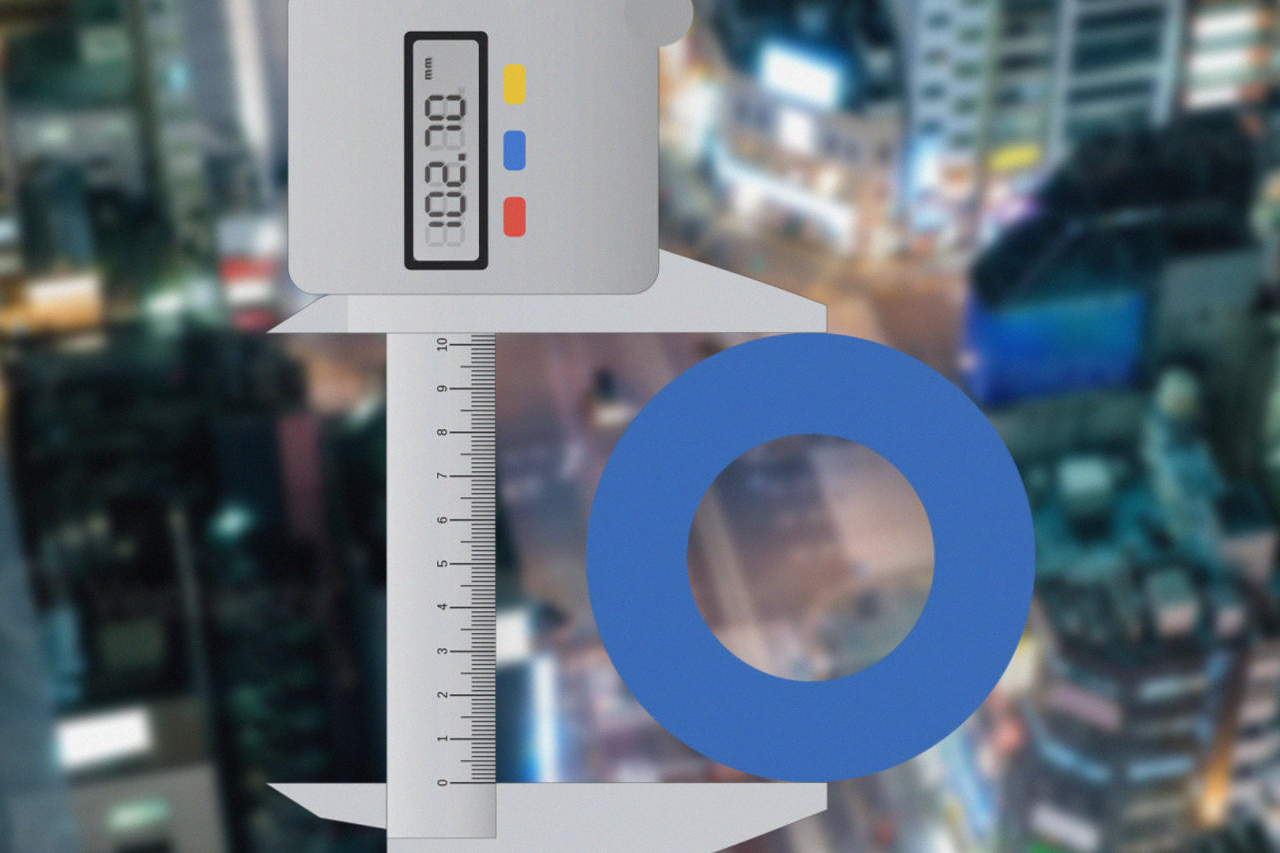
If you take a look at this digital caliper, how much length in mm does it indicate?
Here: 102.70 mm
